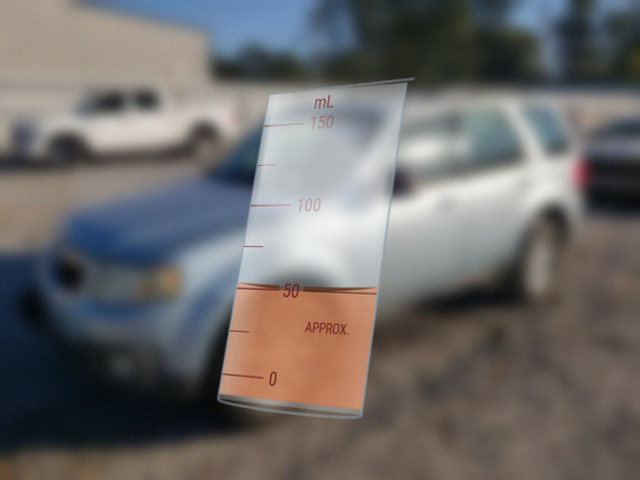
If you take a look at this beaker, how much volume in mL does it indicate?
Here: 50 mL
